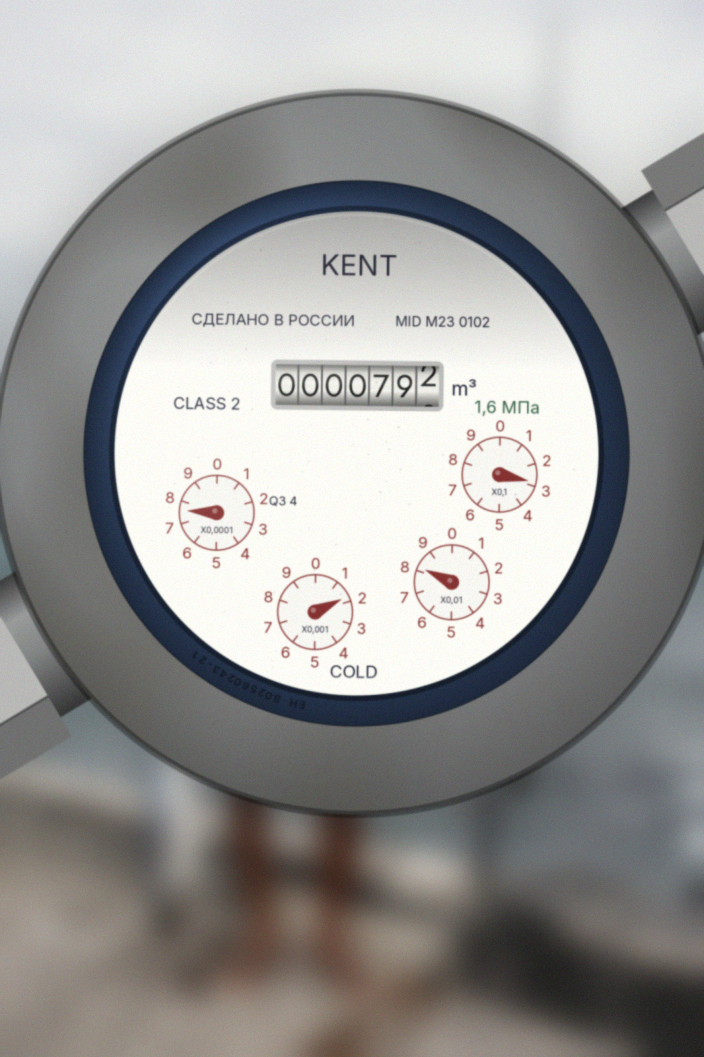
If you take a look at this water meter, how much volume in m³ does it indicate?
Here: 792.2817 m³
